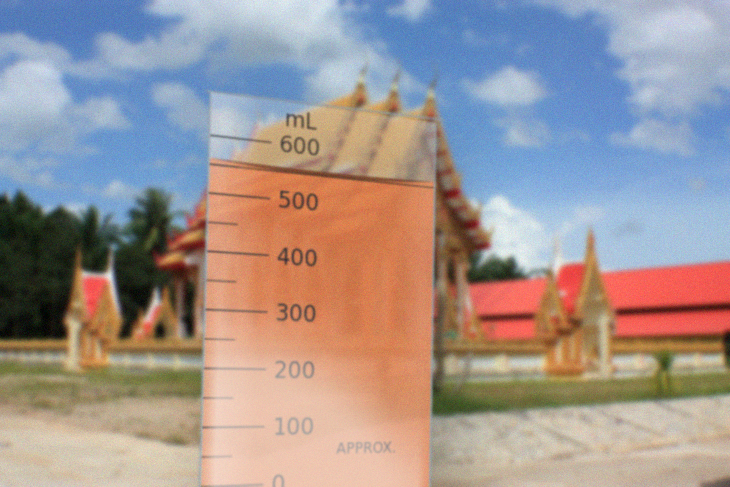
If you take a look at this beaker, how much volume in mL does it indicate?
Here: 550 mL
